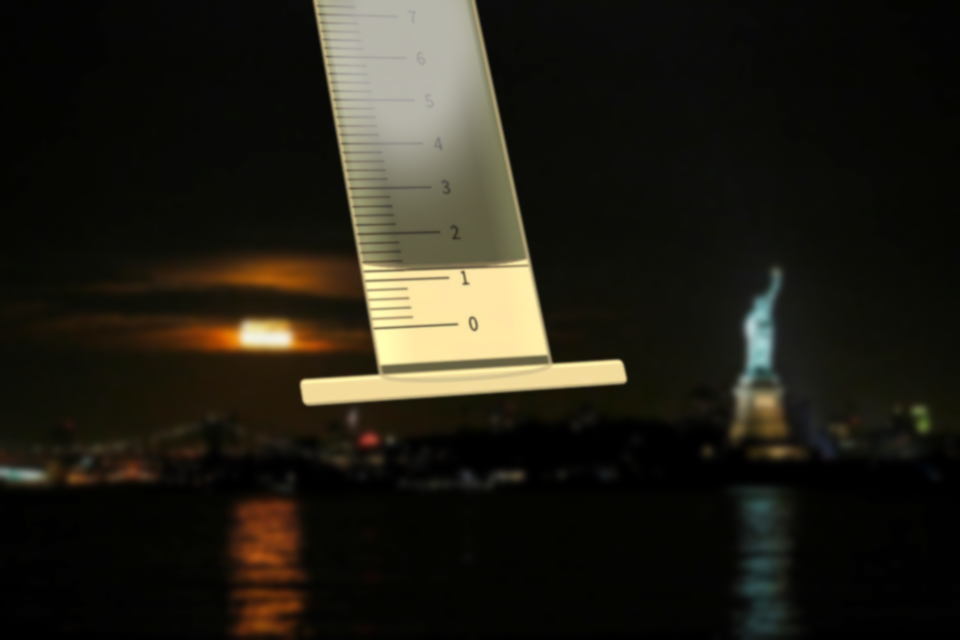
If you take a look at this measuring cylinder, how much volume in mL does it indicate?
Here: 1.2 mL
